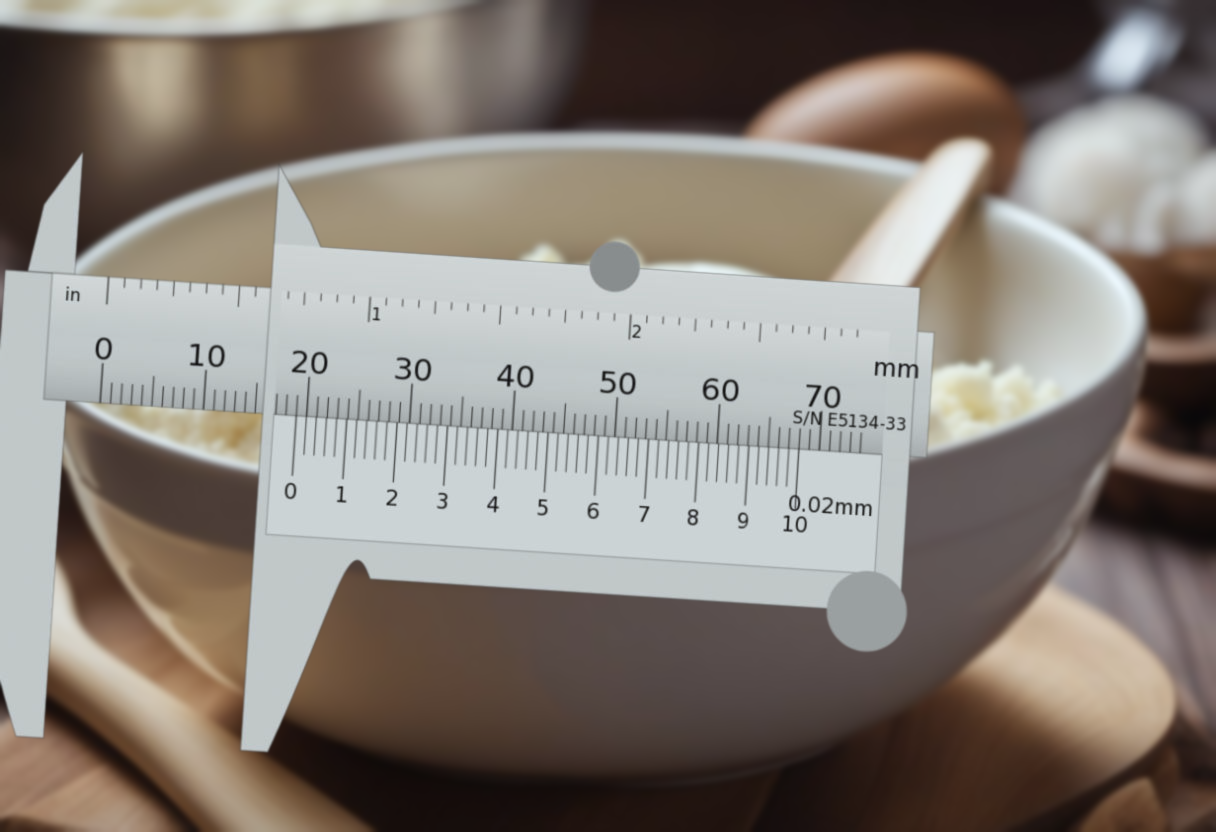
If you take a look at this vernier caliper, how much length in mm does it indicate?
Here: 19.0 mm
